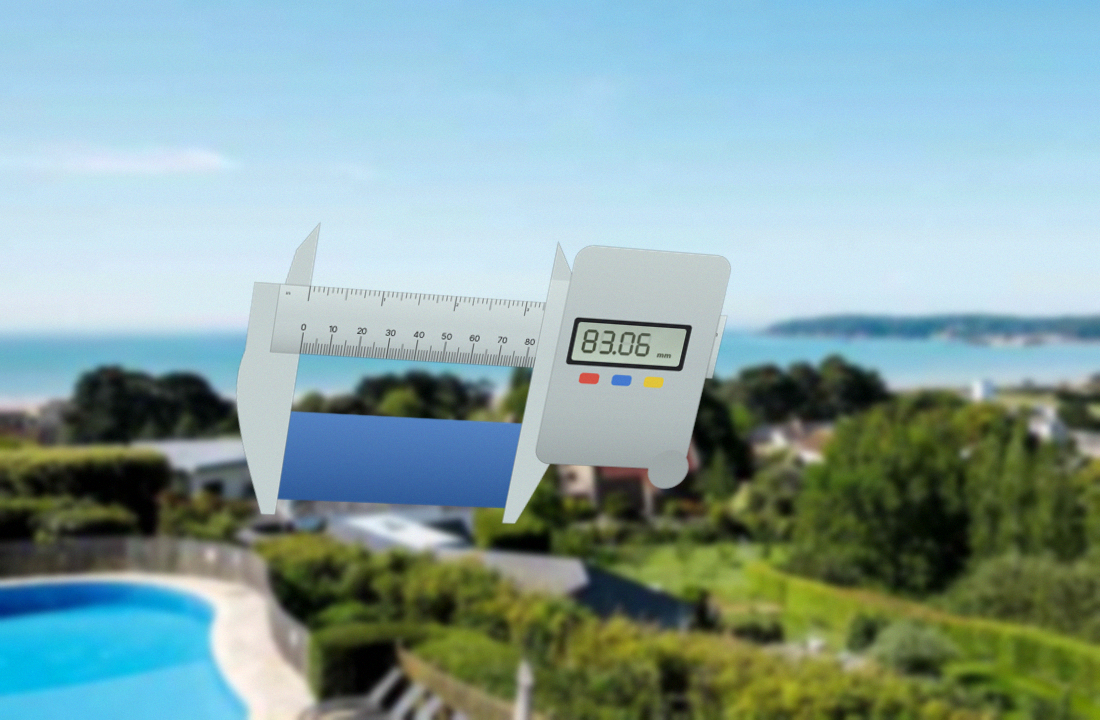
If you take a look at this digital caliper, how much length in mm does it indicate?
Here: 83.06 mm
